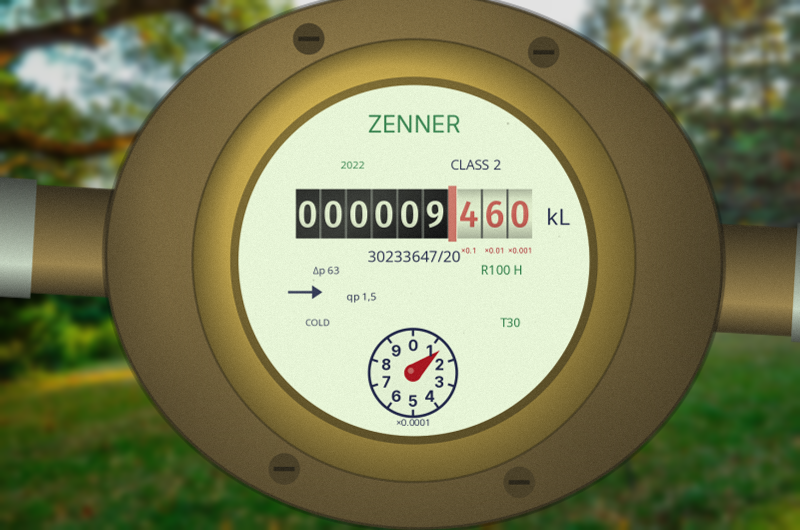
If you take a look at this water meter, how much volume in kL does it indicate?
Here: 9.4601 kL
